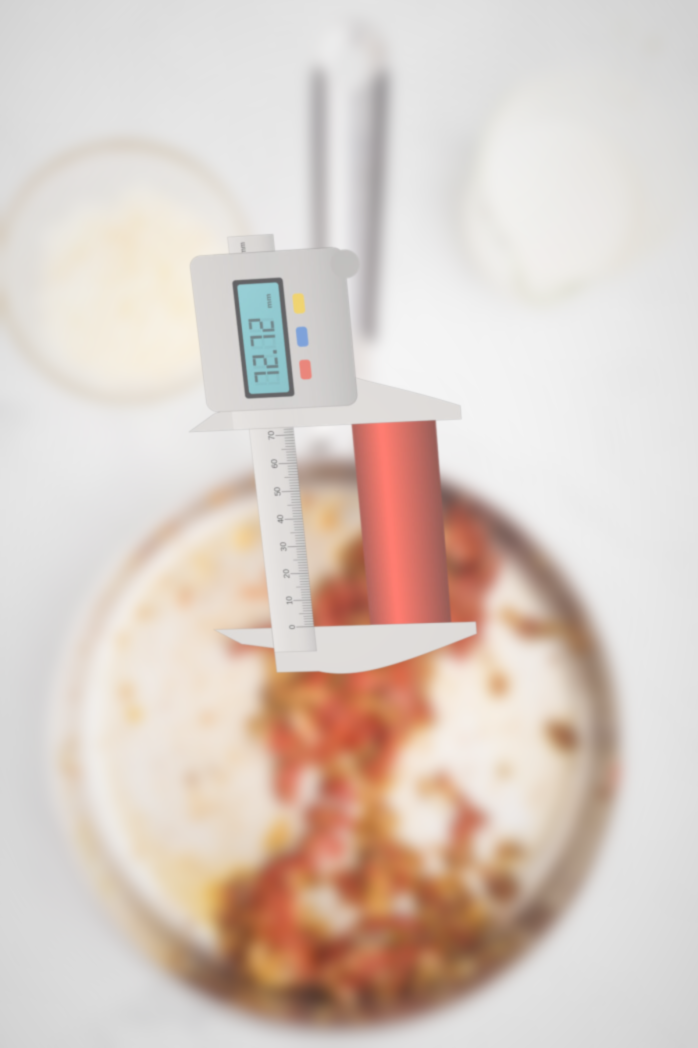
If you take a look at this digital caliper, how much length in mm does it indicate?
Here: 72.72 mm
